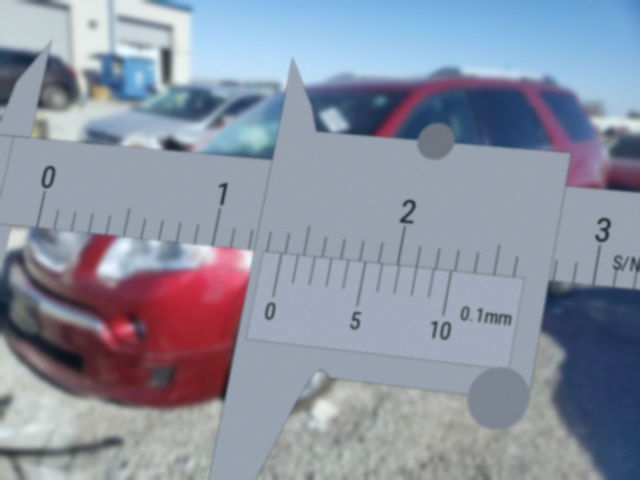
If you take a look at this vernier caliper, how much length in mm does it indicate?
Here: 13.8 mm
